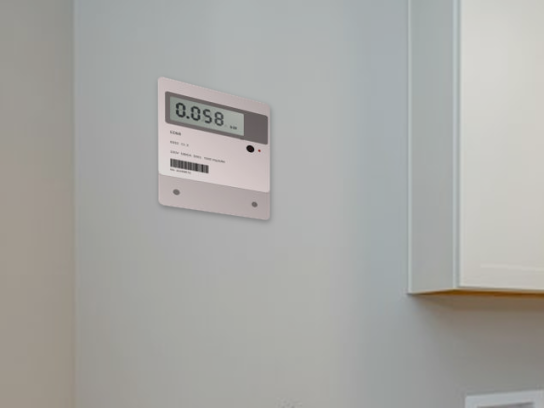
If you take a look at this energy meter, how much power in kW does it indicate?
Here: 0.058 kW
